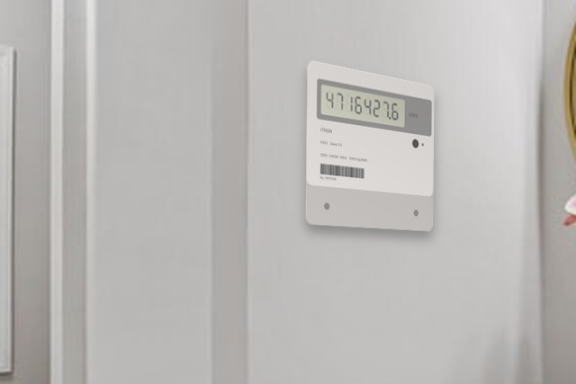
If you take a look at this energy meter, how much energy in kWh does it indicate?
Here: 4716427.6 kWh
